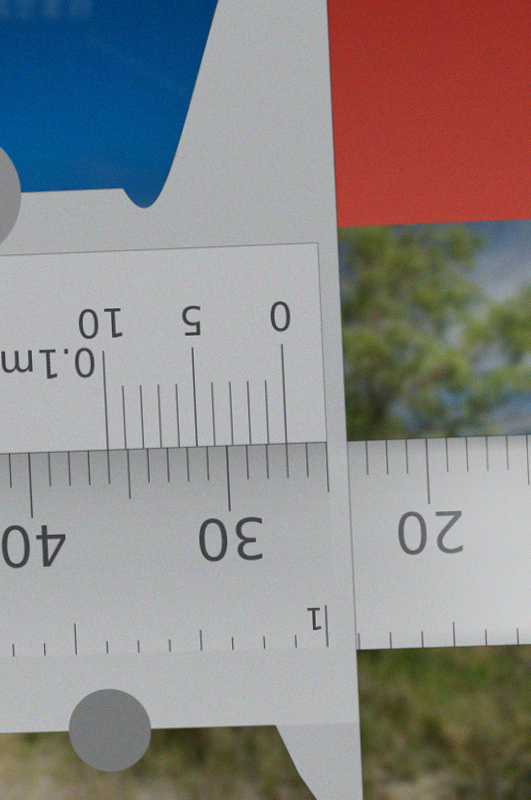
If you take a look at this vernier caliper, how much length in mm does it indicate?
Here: 27.0 mm
